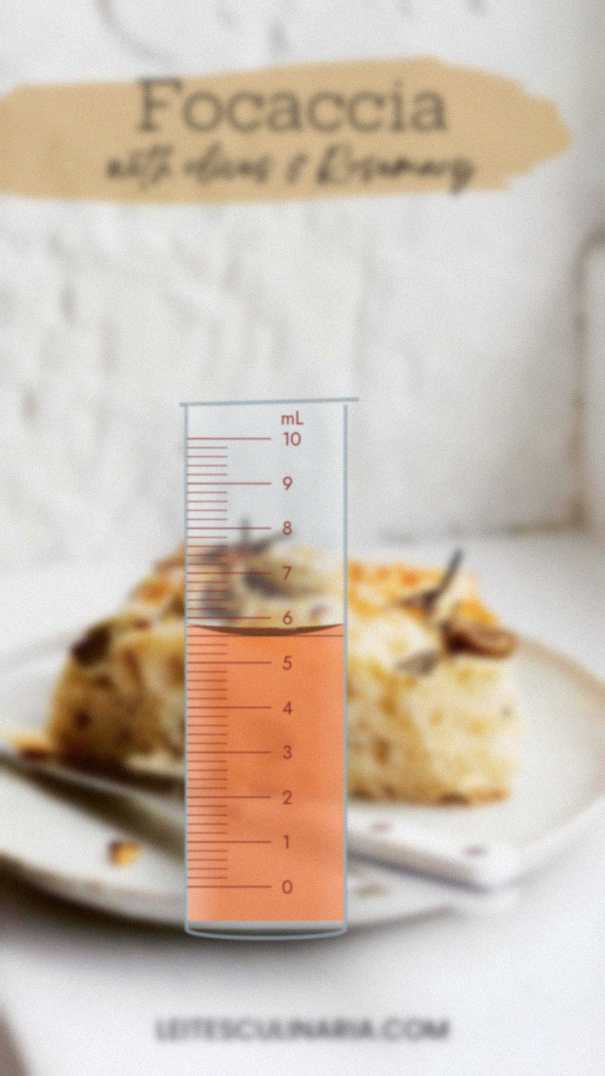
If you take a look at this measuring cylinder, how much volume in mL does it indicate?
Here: 5.6 mL
